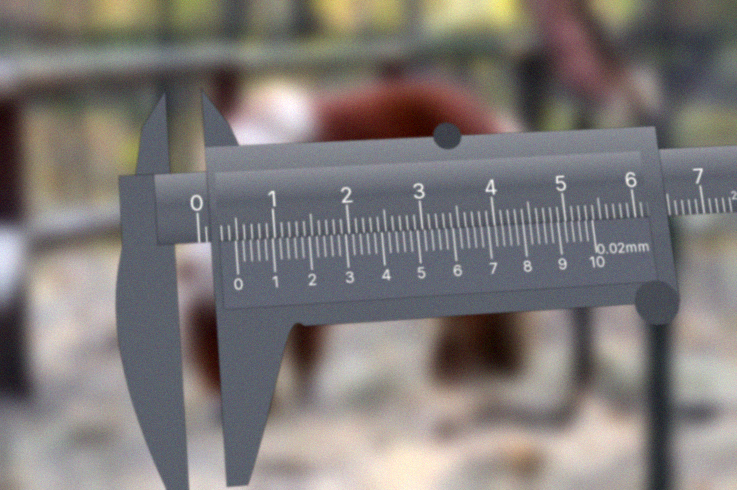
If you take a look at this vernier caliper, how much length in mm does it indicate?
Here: 4.8 mm
